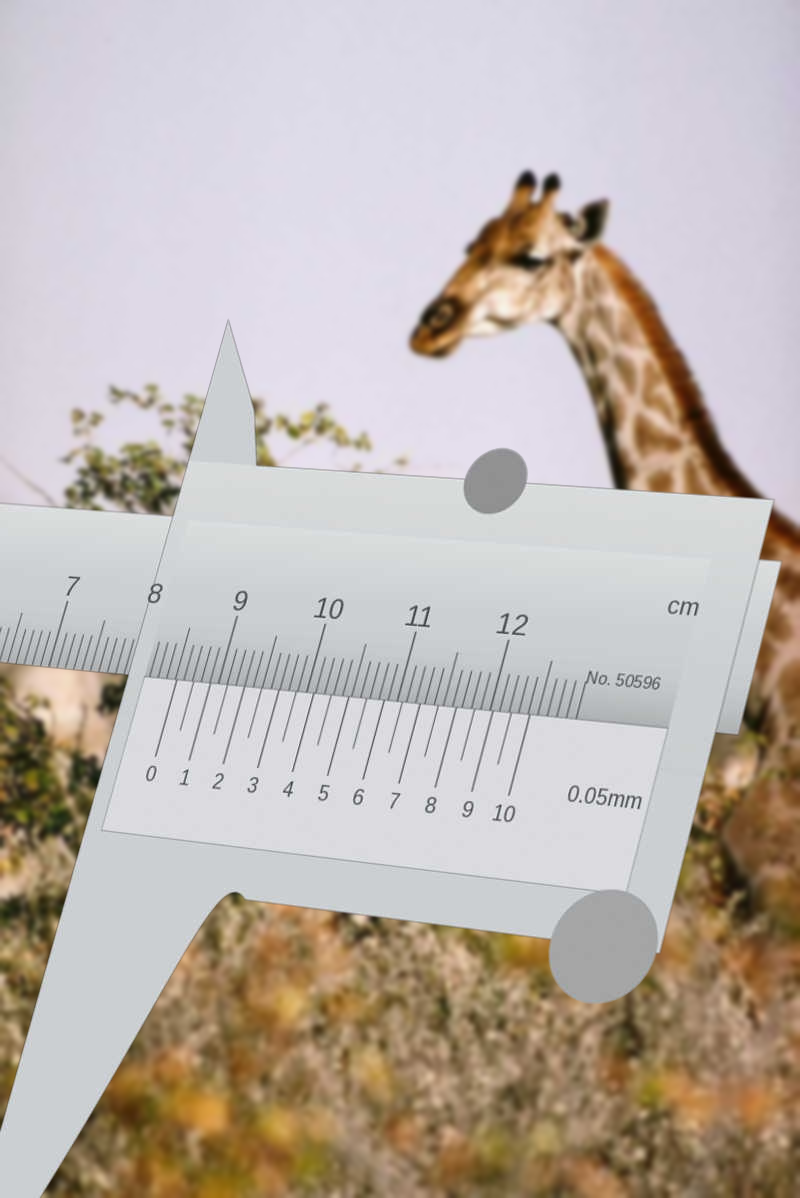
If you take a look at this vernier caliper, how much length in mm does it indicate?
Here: 85.2 mm
